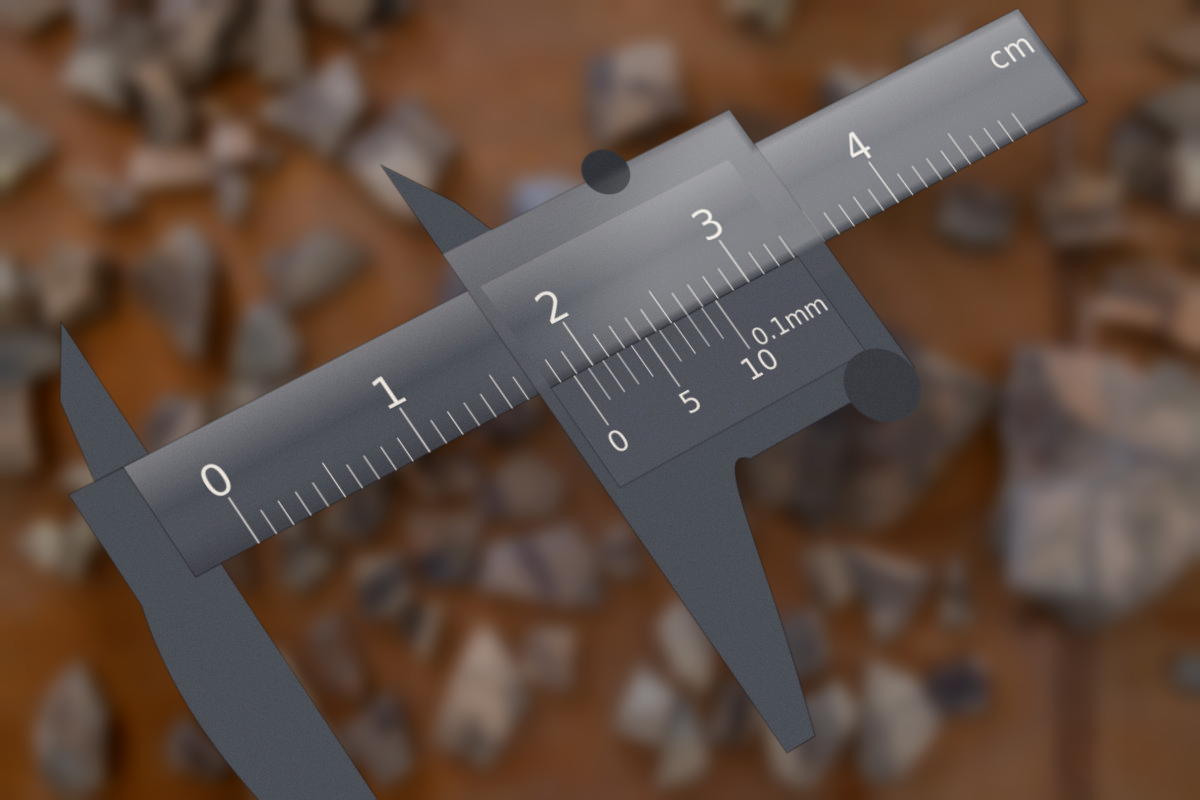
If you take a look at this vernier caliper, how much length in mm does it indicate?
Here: 18.8 mm
